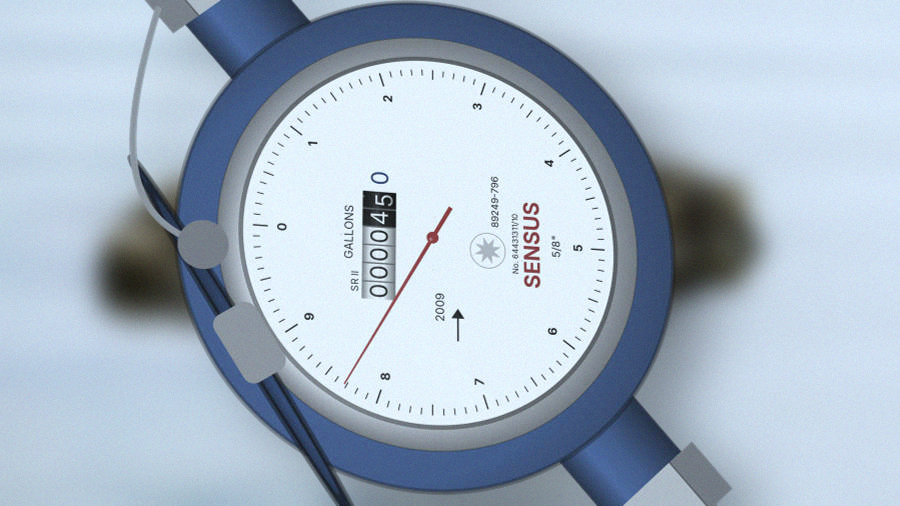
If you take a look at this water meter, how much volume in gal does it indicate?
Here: 448.3 gal
